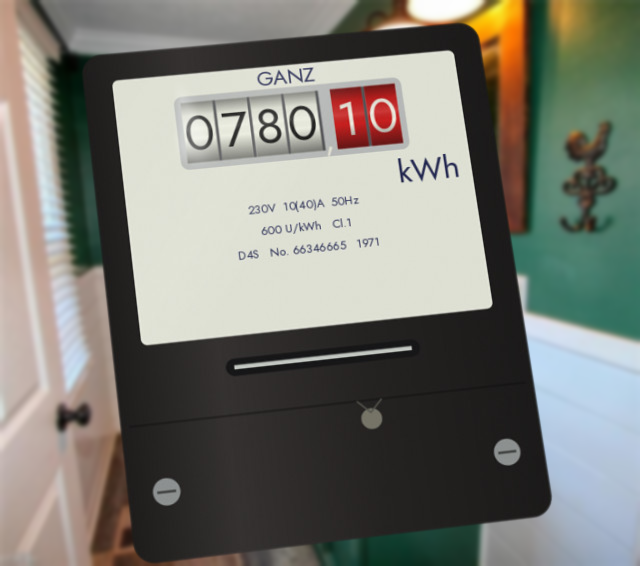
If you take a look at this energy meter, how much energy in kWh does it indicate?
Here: 780.10 kWh
